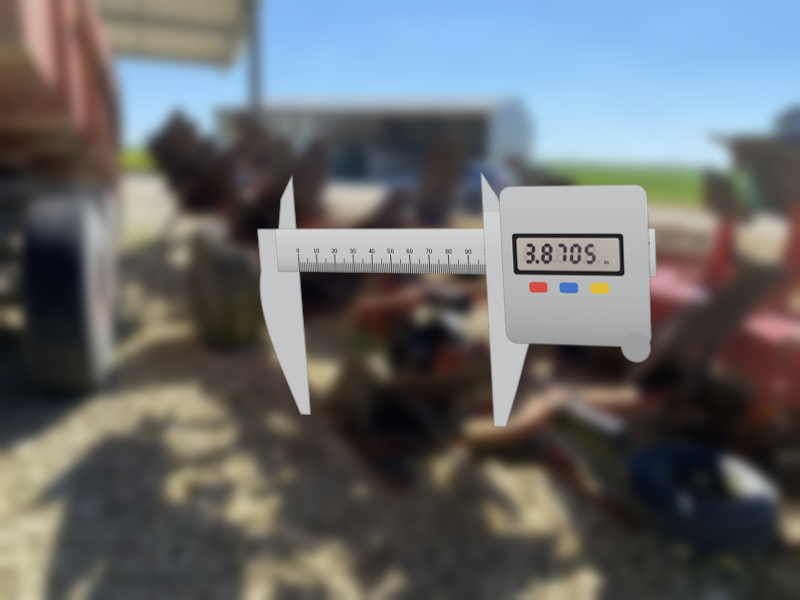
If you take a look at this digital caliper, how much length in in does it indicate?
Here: 3.8705 in
